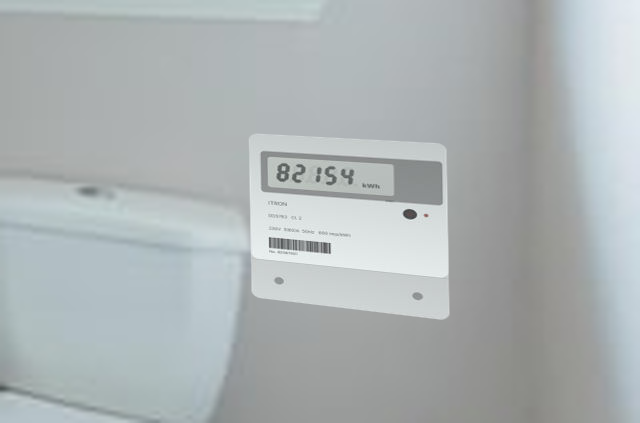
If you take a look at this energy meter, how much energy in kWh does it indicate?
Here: 82154 kWh
